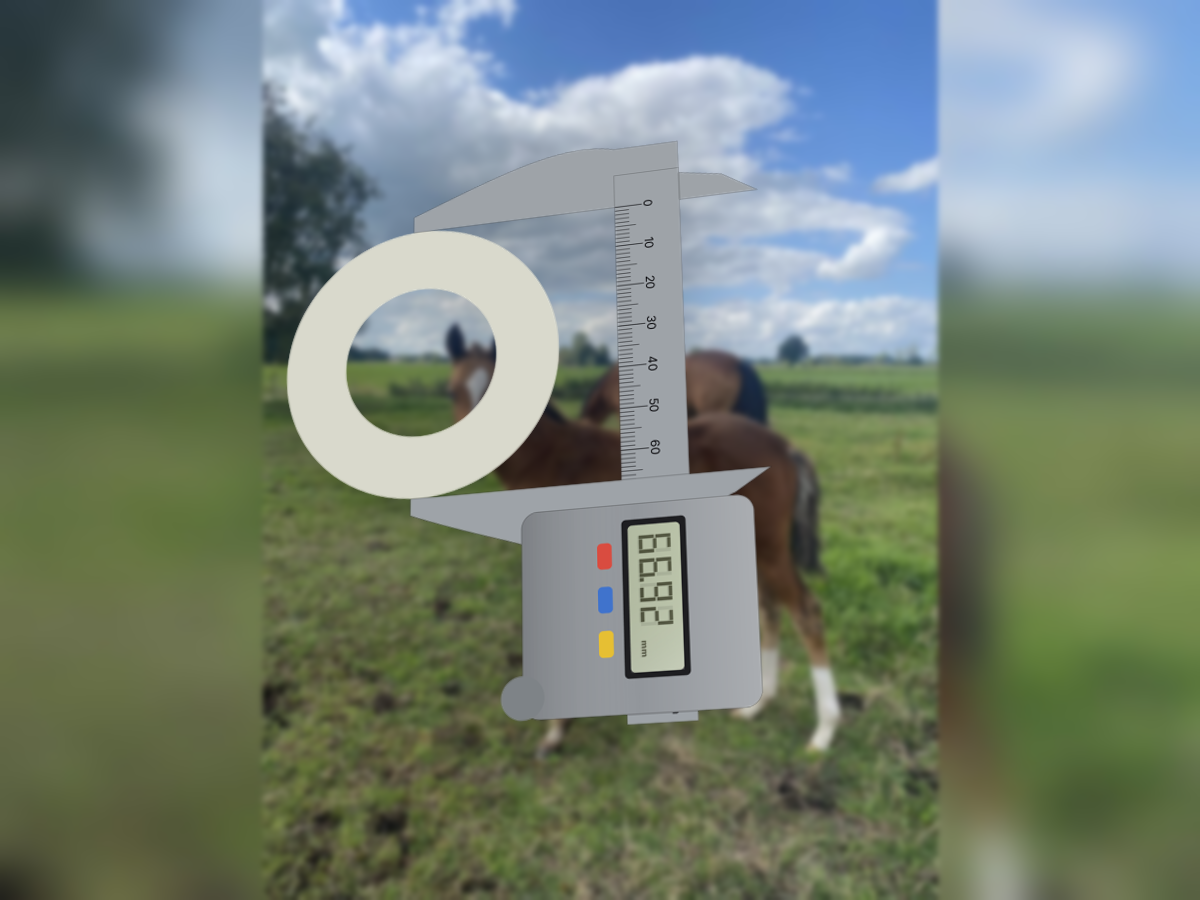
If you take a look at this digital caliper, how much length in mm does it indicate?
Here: 66.92 mm
